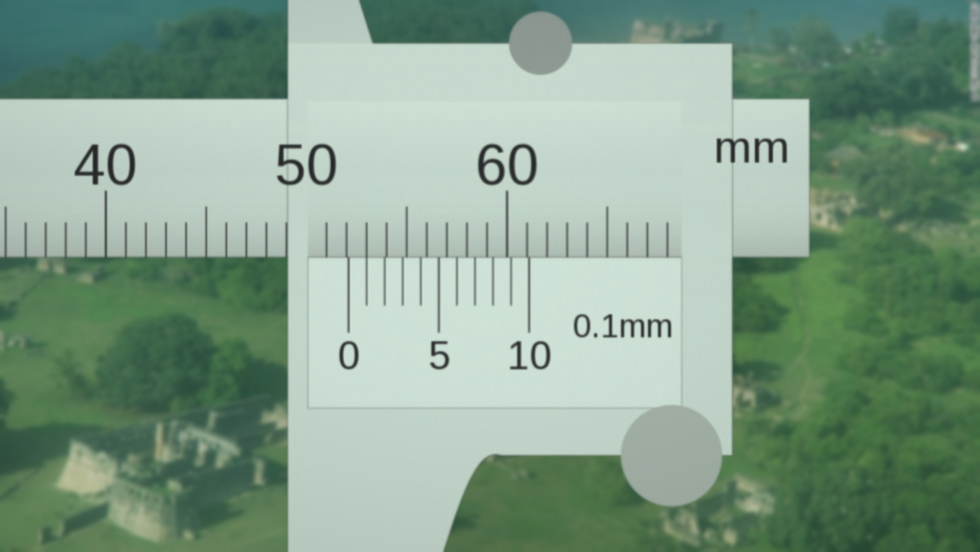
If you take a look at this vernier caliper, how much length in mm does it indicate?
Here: 52.1 mm
